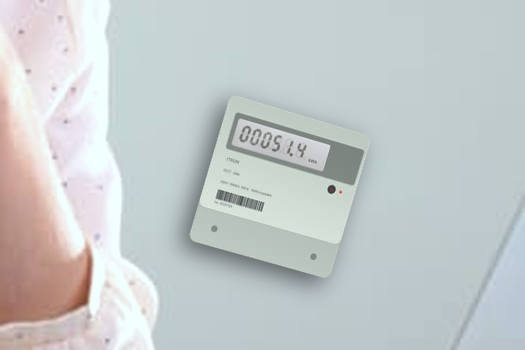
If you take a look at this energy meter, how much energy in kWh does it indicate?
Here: 51.4 kWh
